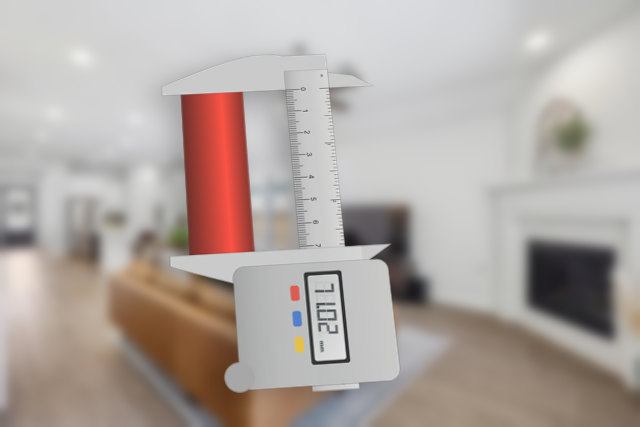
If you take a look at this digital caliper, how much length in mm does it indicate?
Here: 71.02 mm
